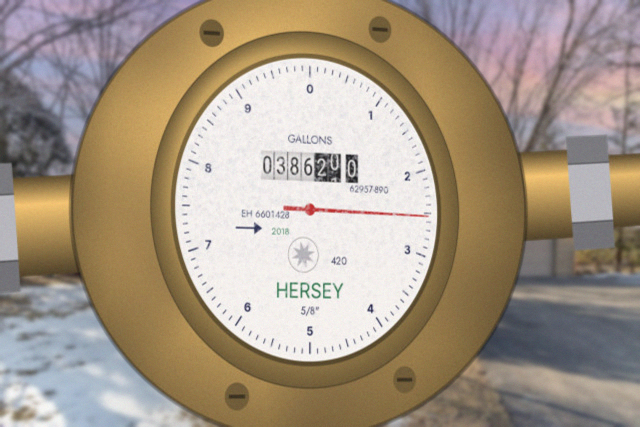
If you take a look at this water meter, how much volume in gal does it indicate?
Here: 386202.5 gal
